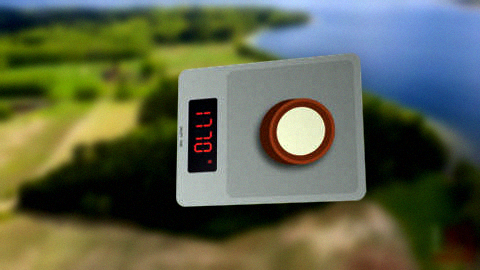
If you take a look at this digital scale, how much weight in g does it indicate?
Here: 1770 g
